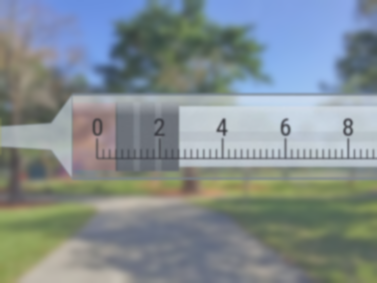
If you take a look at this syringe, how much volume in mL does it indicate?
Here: 0.6 mL
